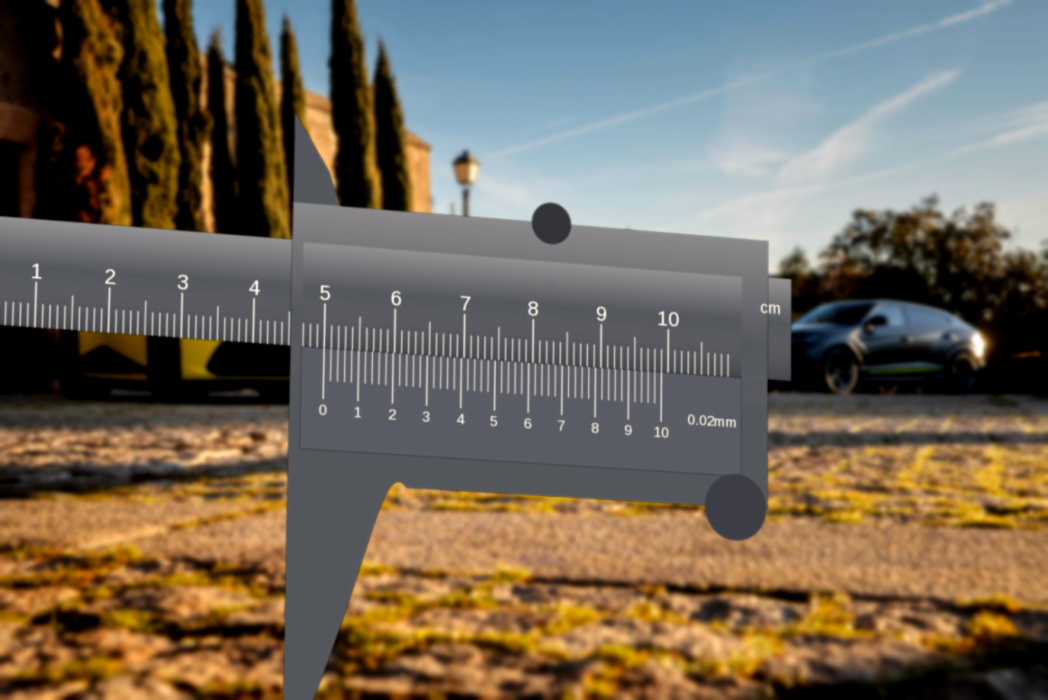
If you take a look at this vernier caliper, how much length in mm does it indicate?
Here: 50.0 mm
